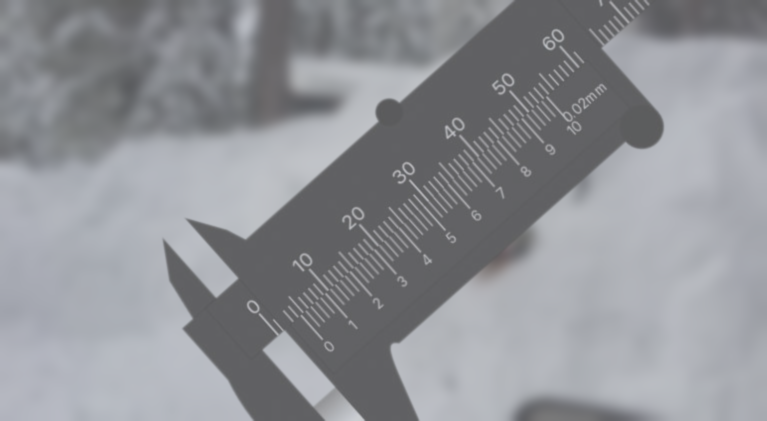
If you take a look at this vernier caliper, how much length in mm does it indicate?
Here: 4.5 mm
